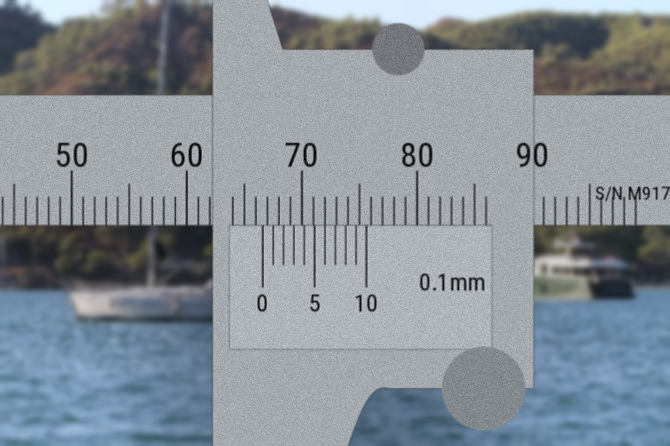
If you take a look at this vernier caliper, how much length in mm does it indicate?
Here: 66.6 mm
